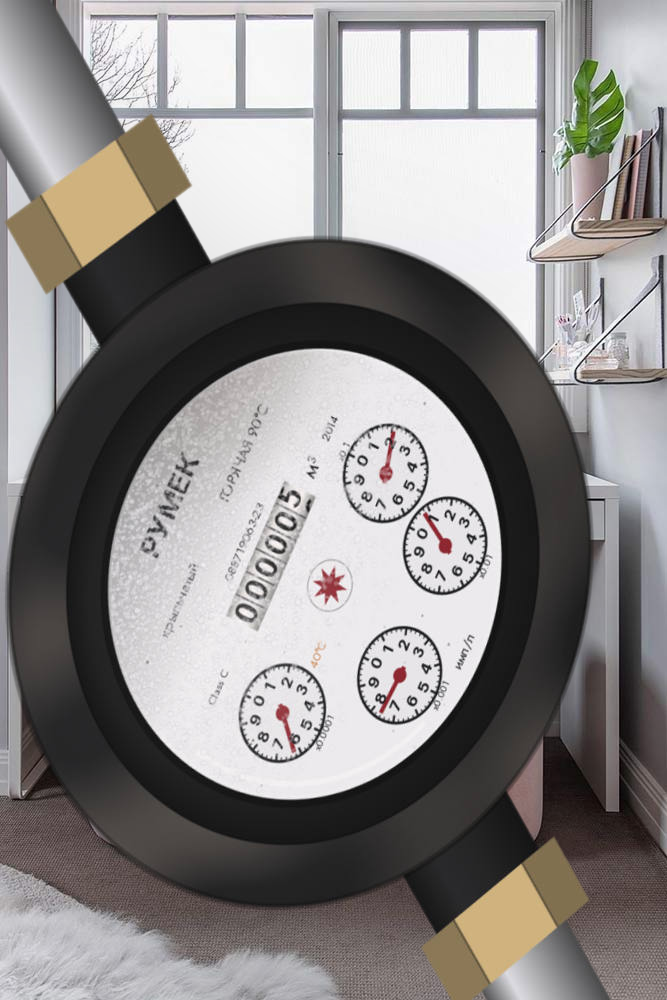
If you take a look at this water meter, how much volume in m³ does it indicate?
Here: 5.2076 m³
